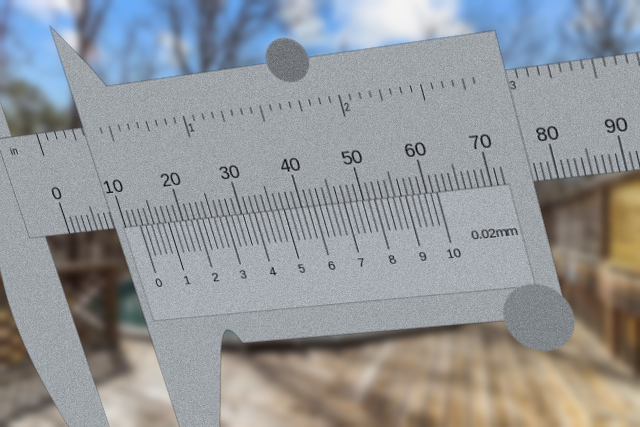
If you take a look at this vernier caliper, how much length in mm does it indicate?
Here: 12.6 mm
